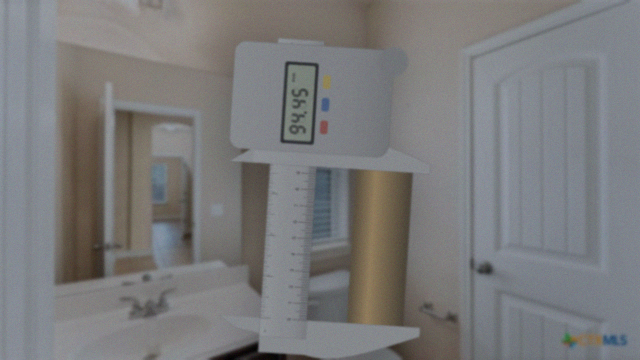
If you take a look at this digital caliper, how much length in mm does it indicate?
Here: 94.45 mm
